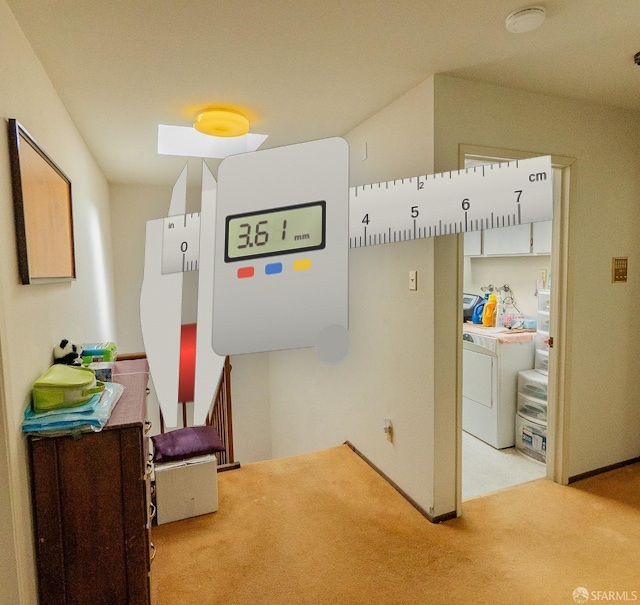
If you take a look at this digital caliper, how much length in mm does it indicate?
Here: 3.61 mm
